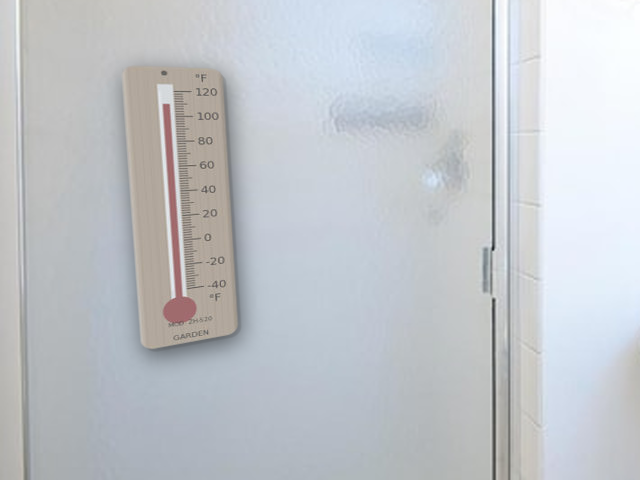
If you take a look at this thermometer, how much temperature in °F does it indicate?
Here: 110 °F
